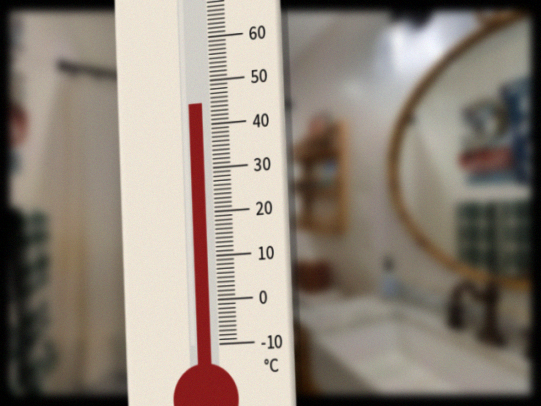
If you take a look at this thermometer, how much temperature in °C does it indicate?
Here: 45 °C
